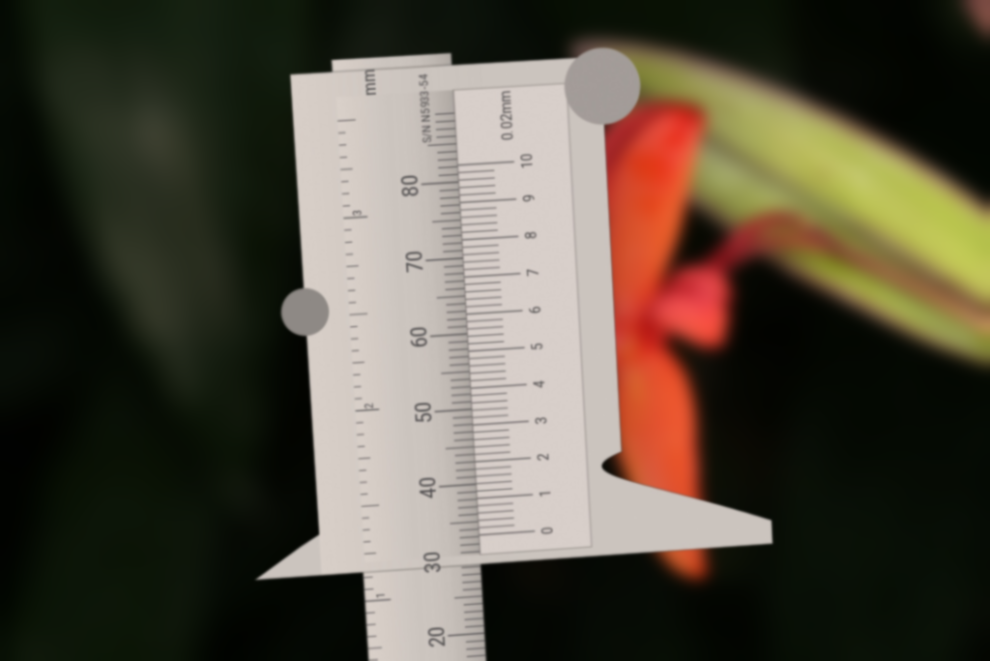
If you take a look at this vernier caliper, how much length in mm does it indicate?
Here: 33.2 mm
